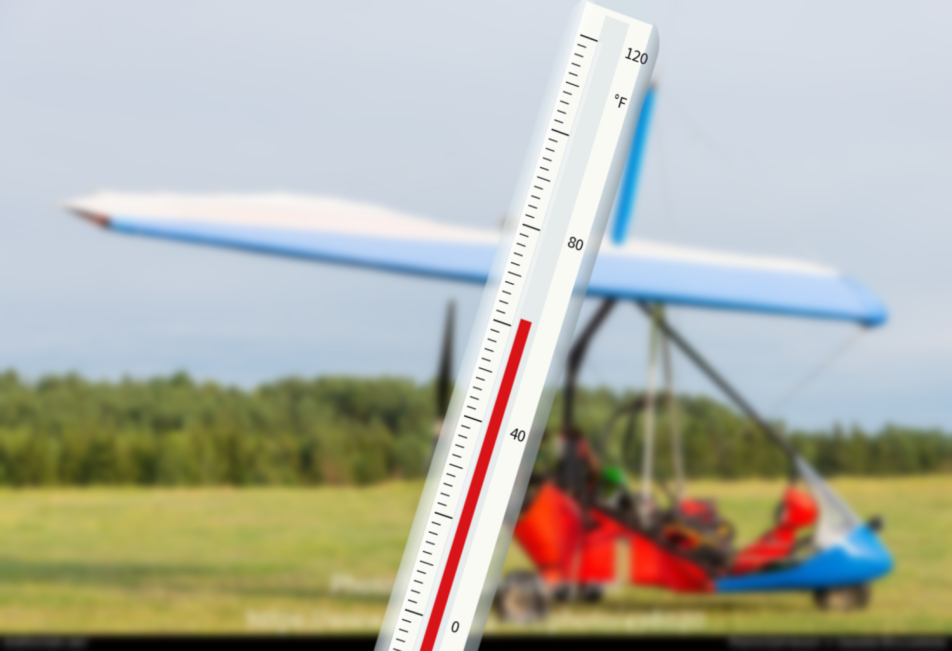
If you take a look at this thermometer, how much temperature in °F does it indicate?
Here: 62 °F
